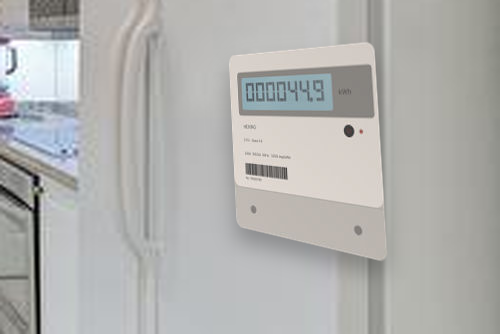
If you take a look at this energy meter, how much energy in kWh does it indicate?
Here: 44.9 kWh
